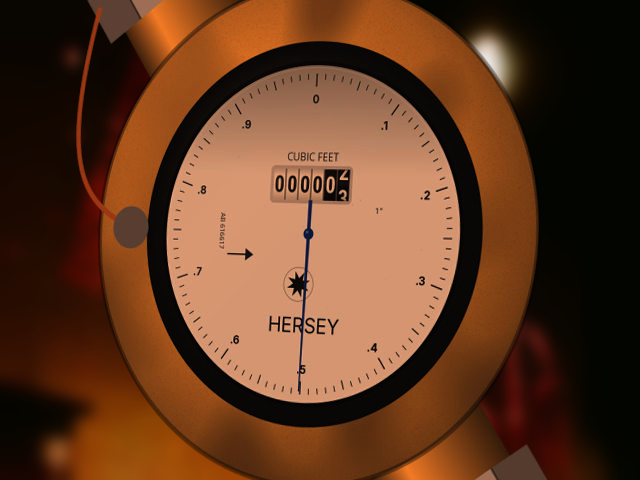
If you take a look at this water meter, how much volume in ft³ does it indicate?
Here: 2.50 ft³
